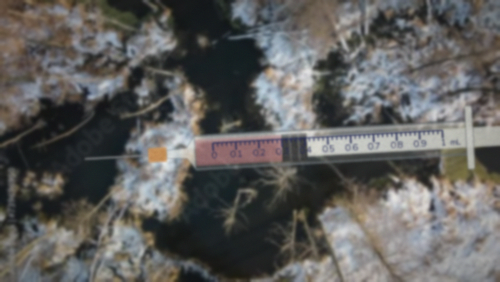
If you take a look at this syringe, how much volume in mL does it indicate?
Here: 0.3 mL
